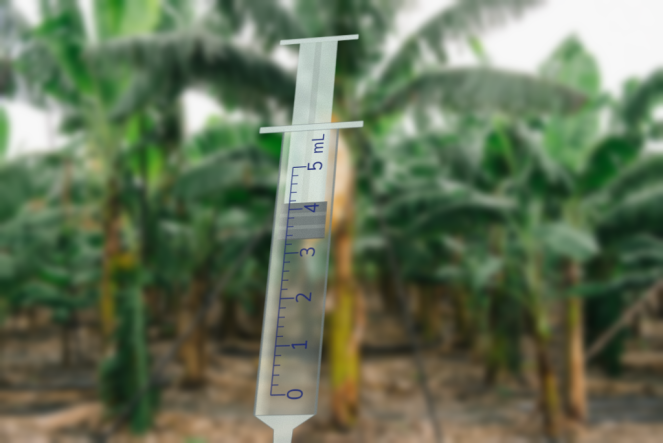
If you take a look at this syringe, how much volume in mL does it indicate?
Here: 3.3 mL
